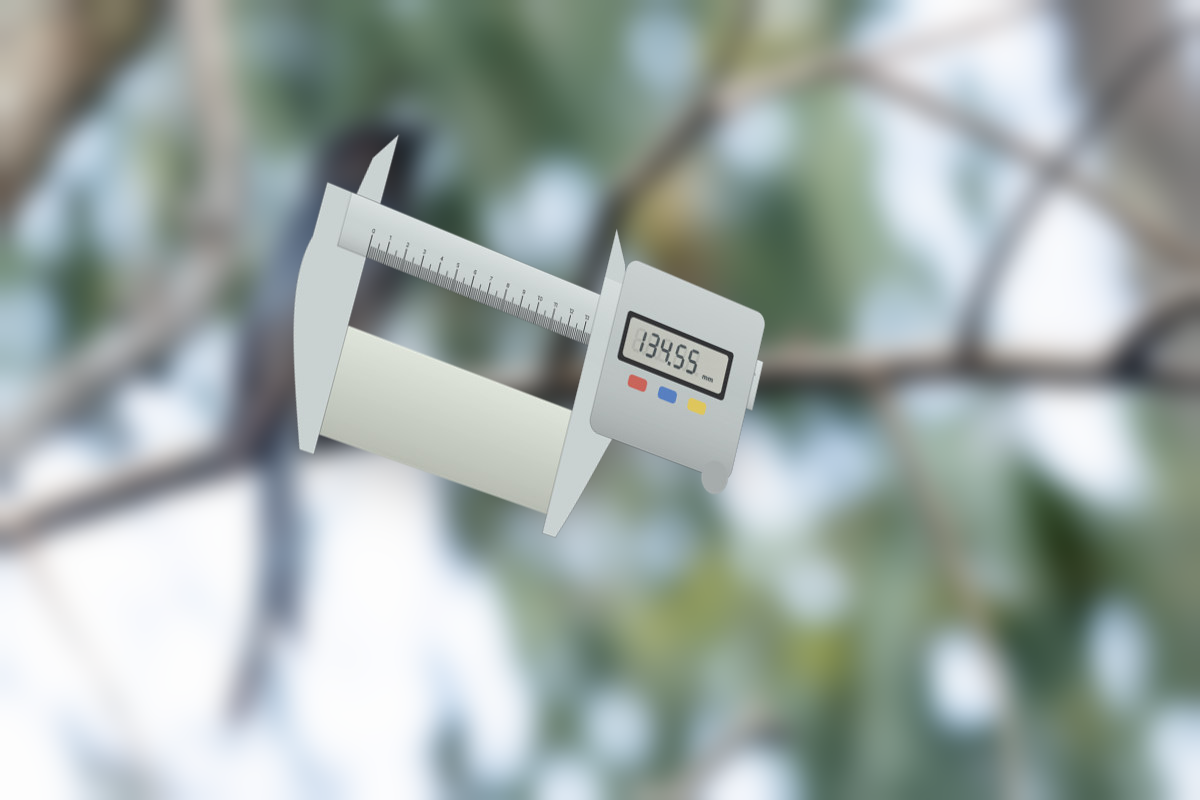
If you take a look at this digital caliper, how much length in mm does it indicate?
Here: 134.55 mm
